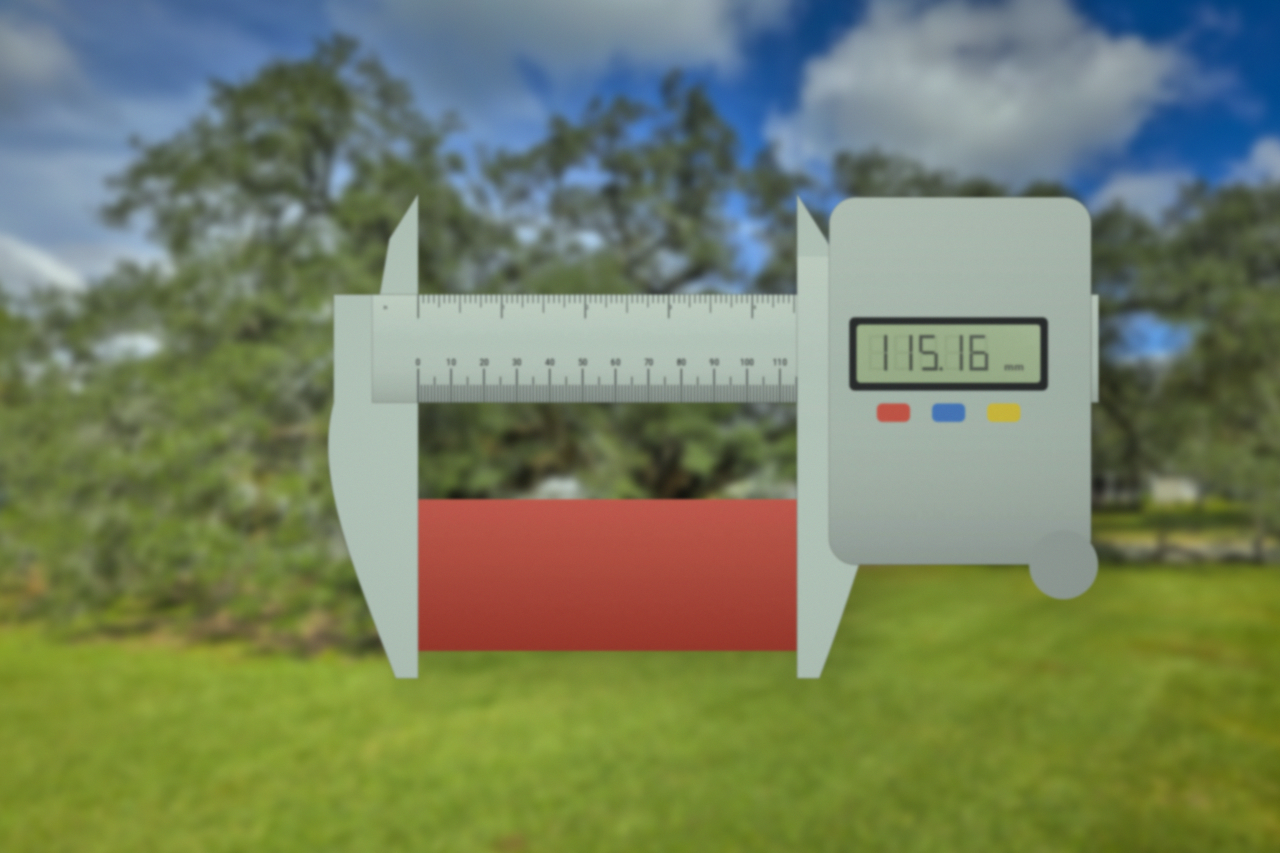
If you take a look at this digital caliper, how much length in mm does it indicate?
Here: 115.16 mm
